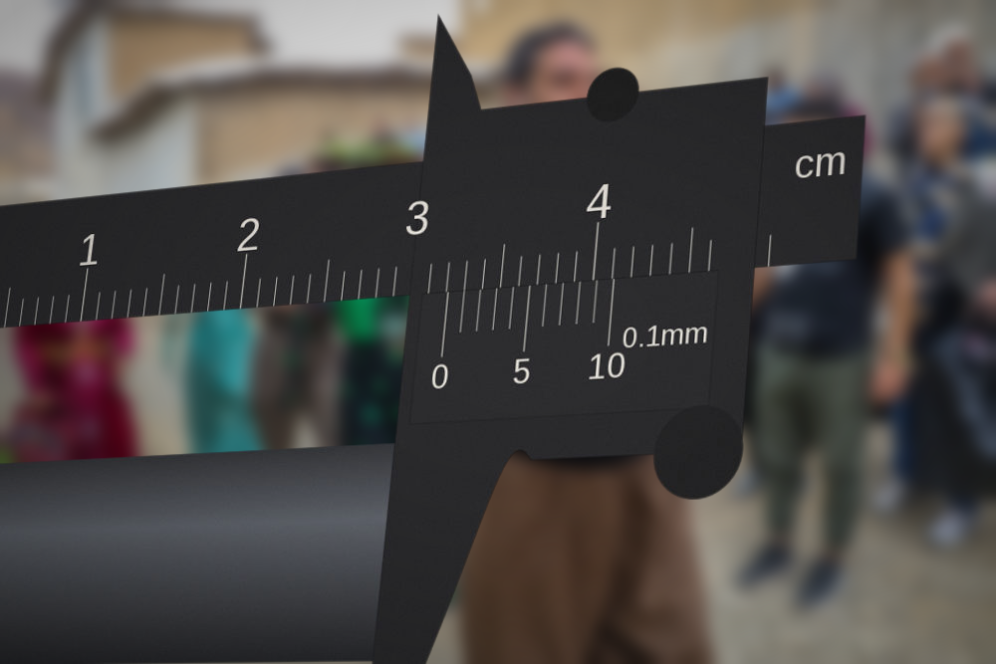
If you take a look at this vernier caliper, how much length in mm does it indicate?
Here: 32.1 mm
